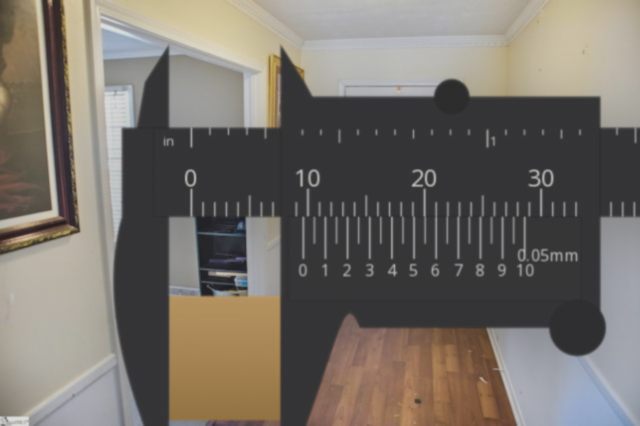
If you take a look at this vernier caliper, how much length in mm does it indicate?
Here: 9.6 mm
